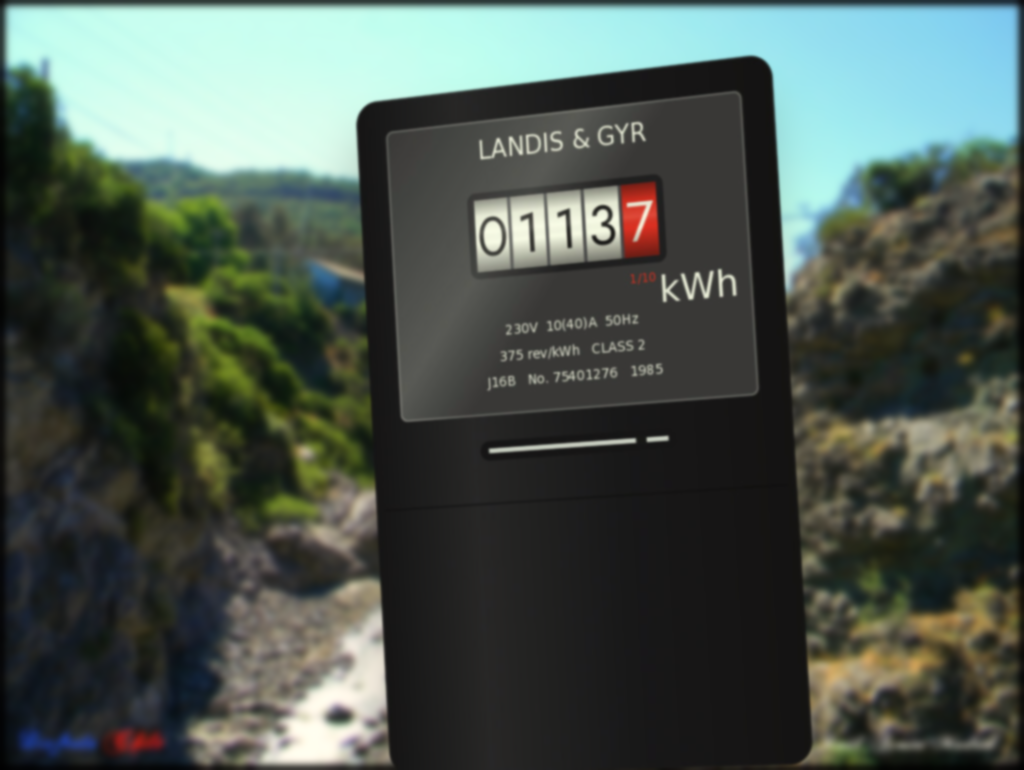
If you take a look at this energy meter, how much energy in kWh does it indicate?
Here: 113.7 kWh
